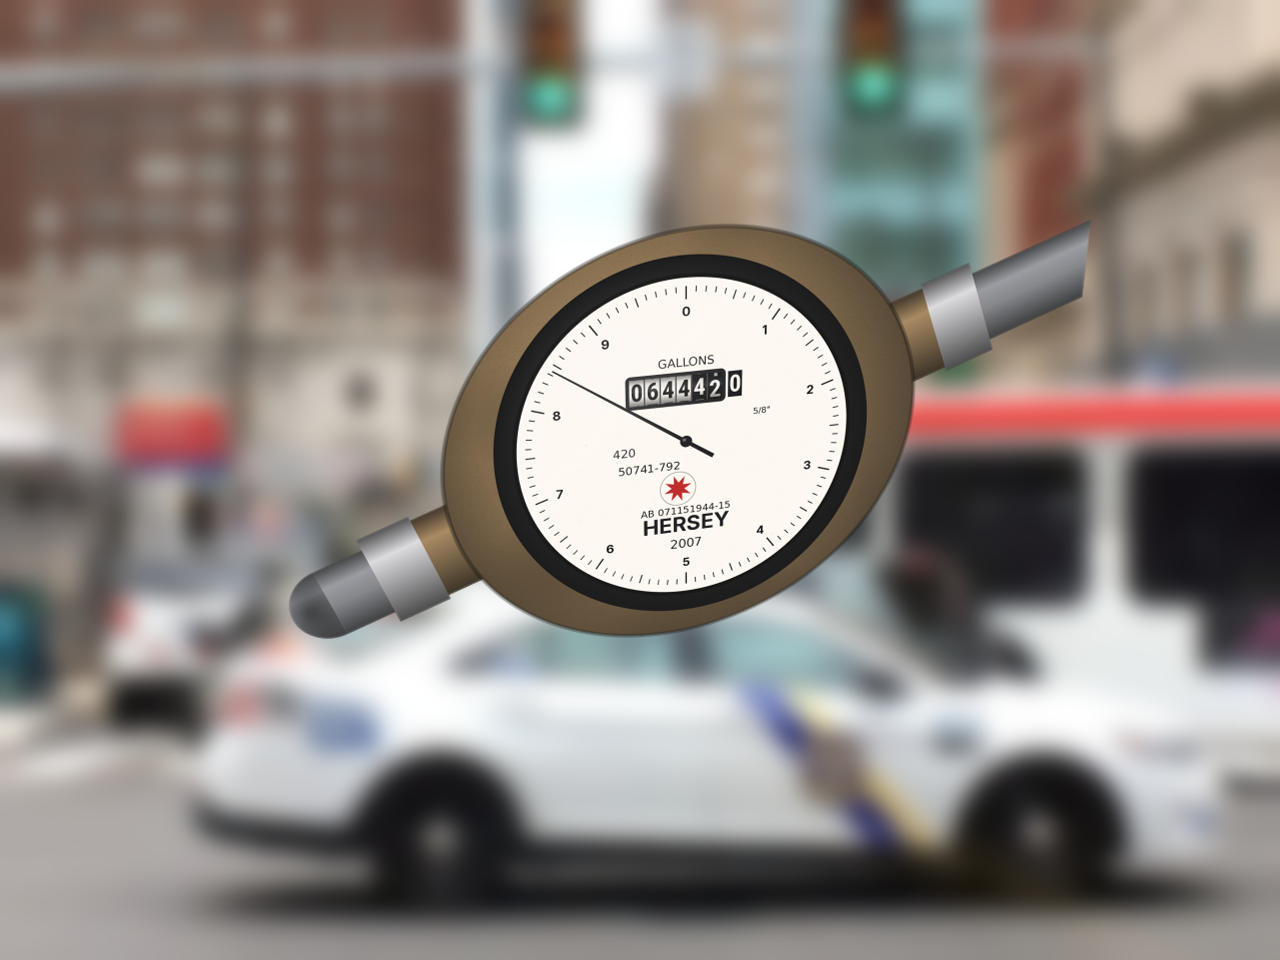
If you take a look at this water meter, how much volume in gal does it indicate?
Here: 644418.4 gal
